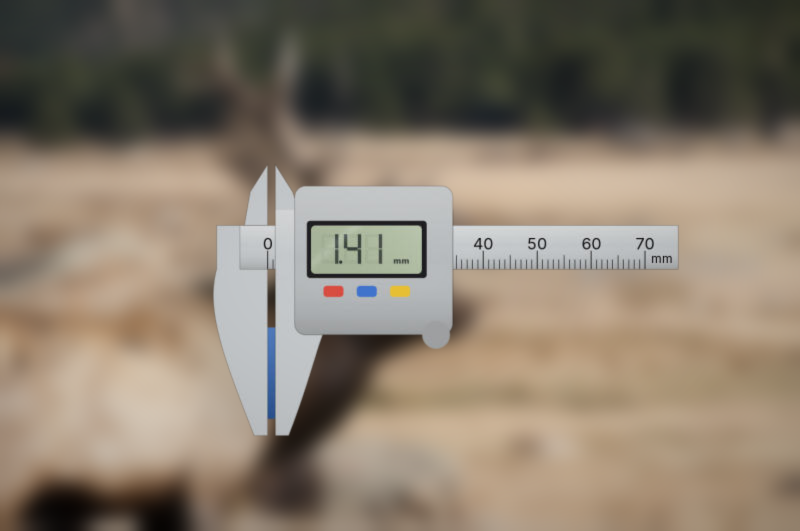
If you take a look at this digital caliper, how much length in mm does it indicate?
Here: 1.41 mm
